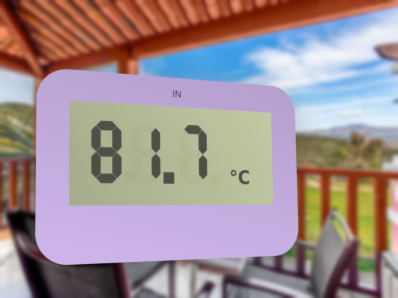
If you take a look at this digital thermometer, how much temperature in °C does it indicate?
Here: 81.7 °C
